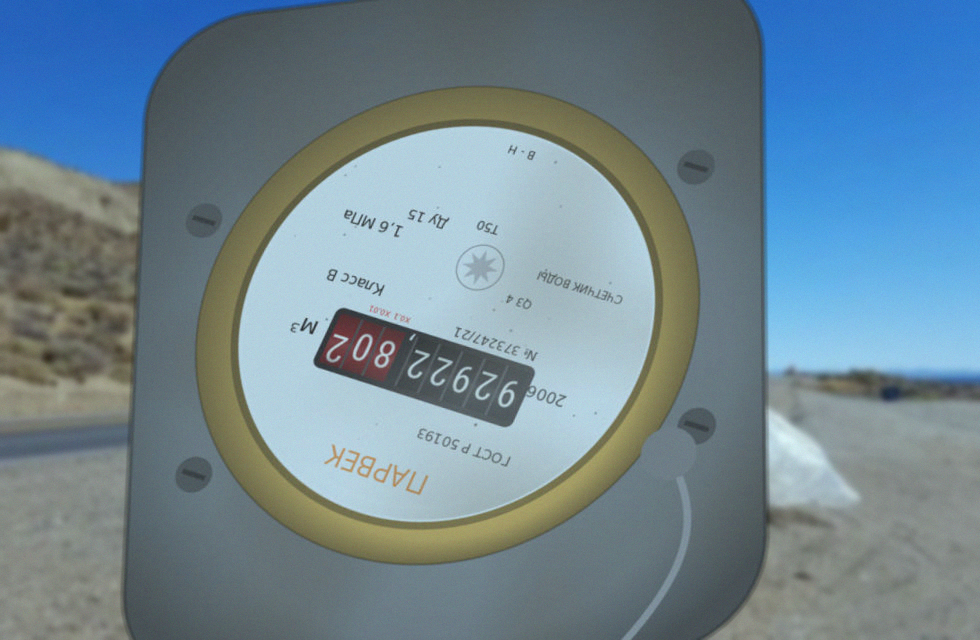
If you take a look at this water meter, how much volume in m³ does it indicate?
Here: 92922.802 m³
